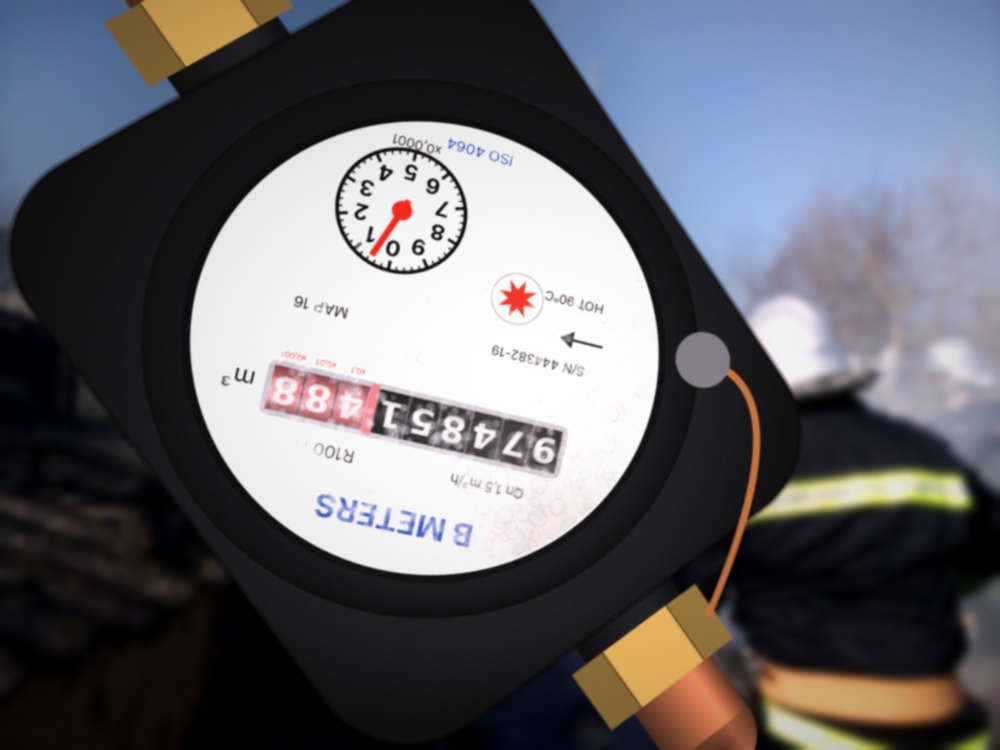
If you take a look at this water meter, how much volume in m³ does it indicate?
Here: 974851.4880 m³
